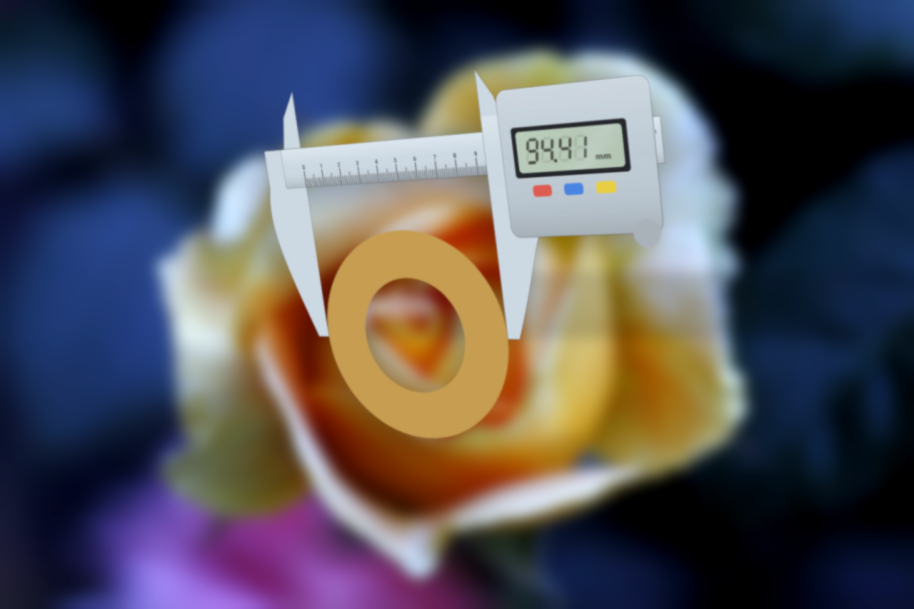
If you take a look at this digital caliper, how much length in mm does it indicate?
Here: 94.41 mm
